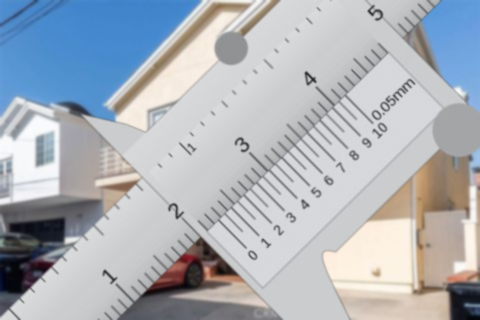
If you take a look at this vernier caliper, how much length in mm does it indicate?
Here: 22.6 mm
